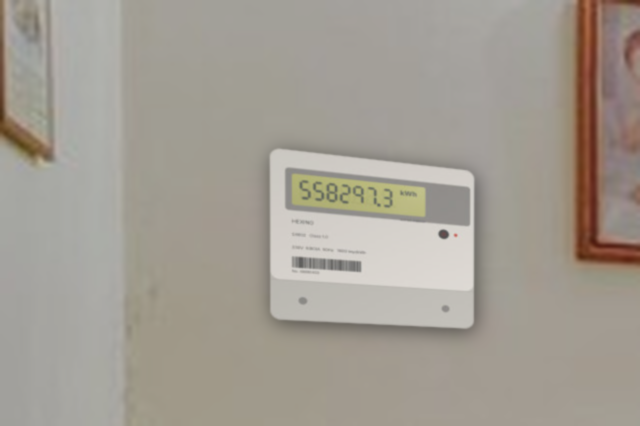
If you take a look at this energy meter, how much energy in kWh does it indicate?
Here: 558297.3 kWh
